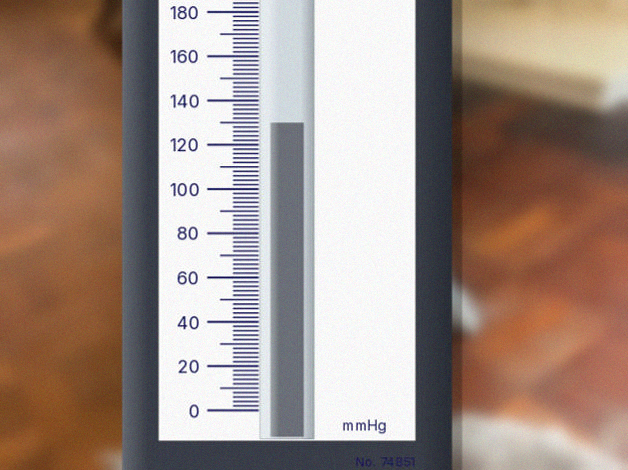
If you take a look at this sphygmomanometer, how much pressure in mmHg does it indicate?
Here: 130 mmHg
